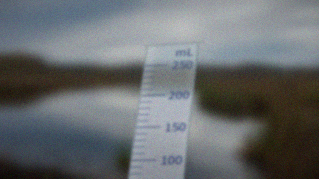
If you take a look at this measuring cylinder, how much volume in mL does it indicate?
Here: 200 mL
